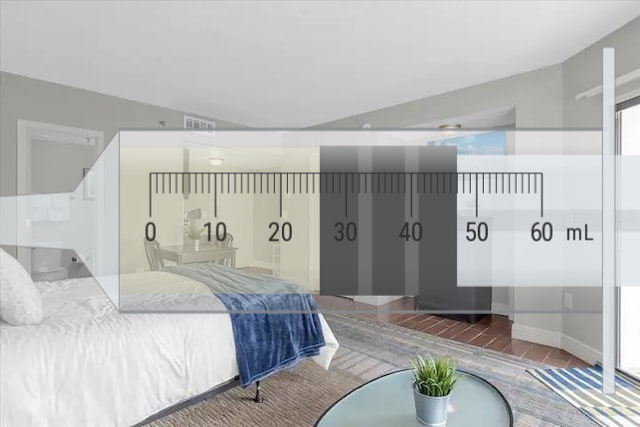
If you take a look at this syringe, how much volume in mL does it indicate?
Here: 26 mL
